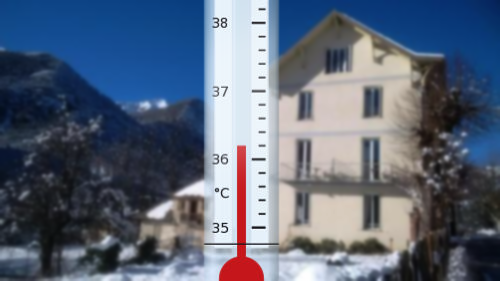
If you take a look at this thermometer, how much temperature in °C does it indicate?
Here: 36.2 °C
